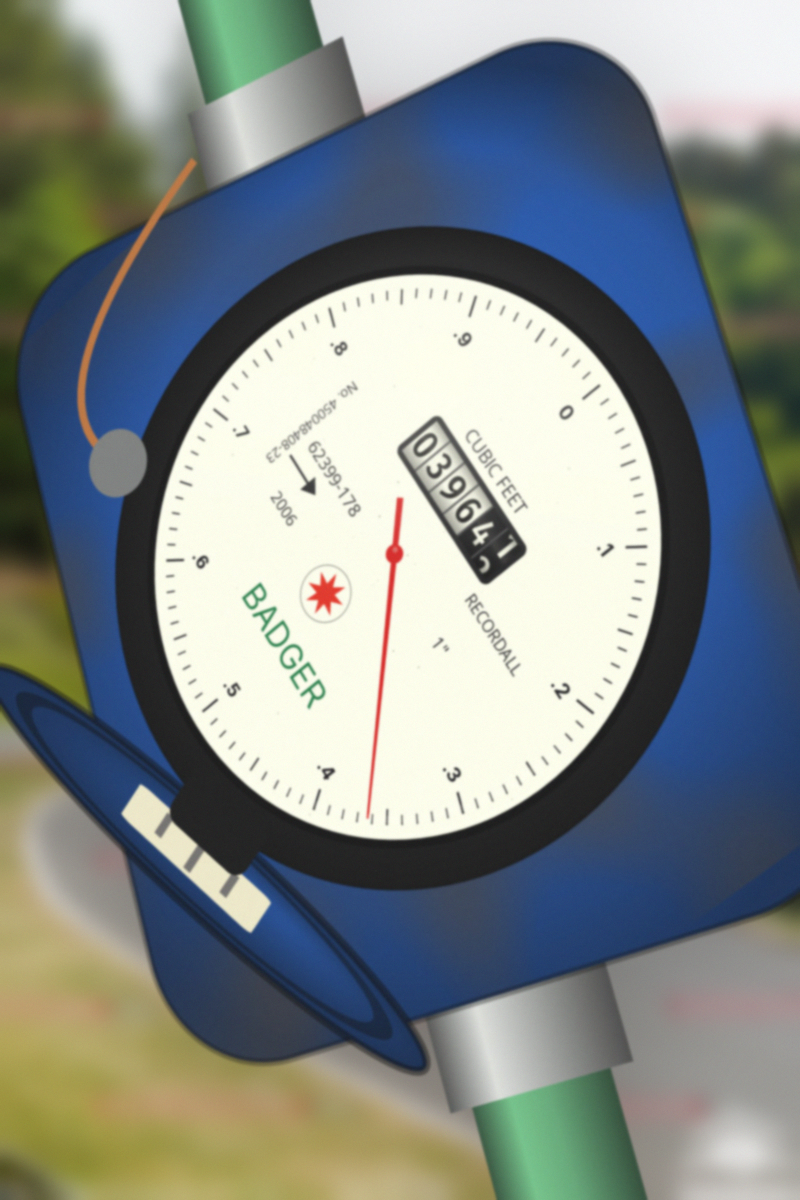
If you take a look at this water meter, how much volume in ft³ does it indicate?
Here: 39641.36 ft³
